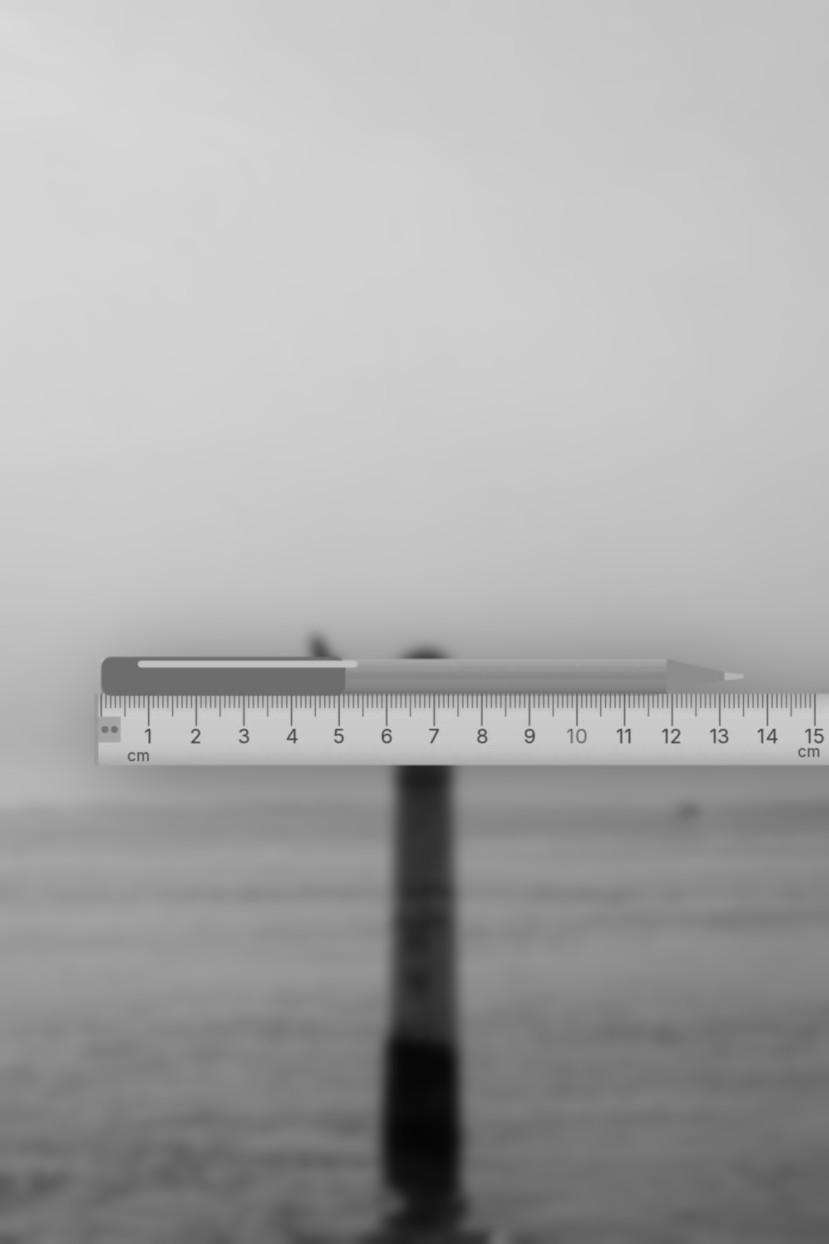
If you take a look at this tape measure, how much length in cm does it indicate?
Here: 13.5 cm
